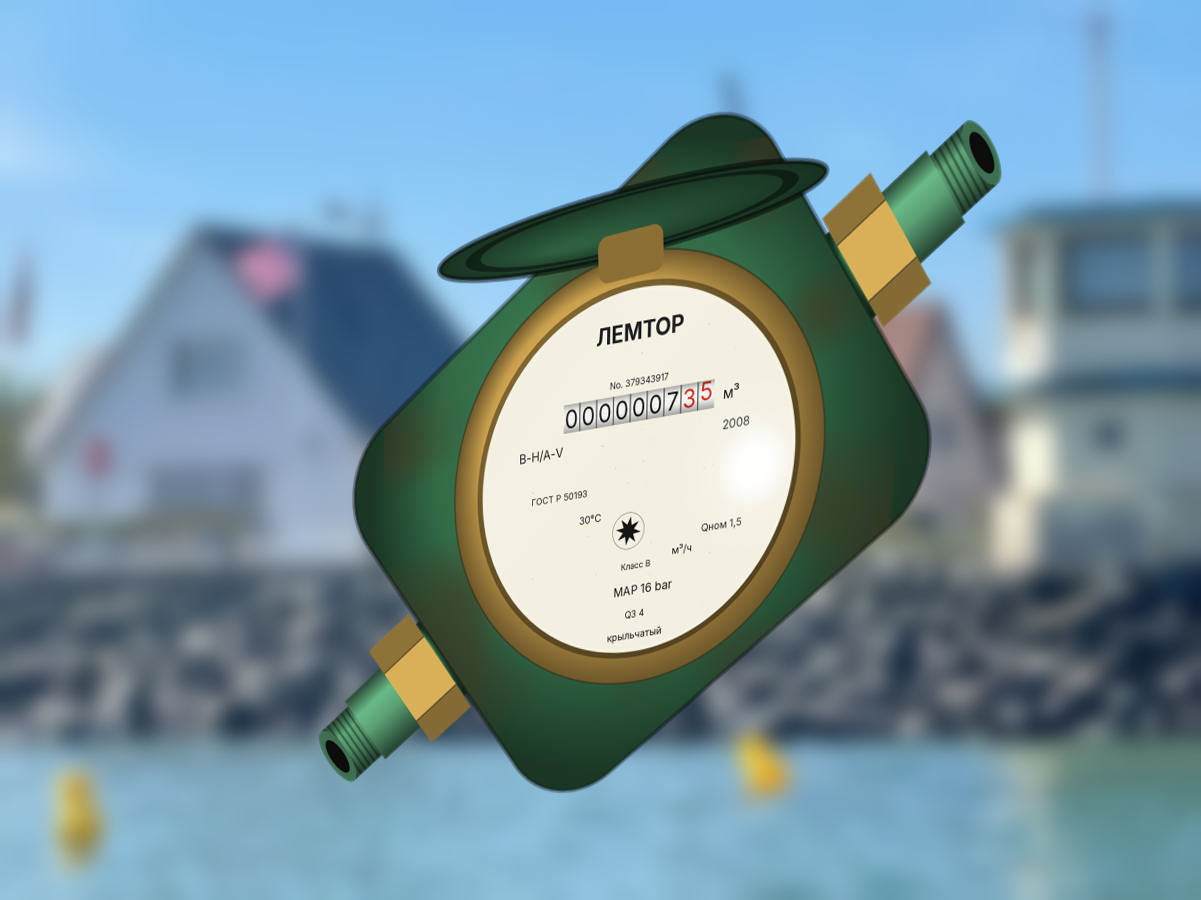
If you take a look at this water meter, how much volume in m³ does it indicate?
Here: 7.35 m³
